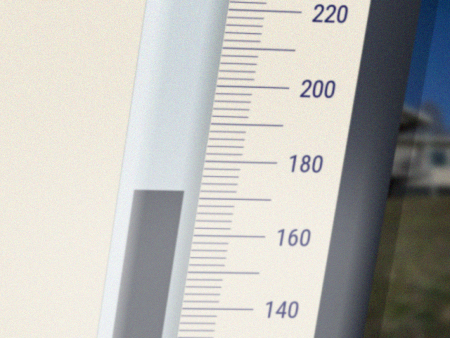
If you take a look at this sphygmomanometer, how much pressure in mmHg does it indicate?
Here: 172 mmHg
